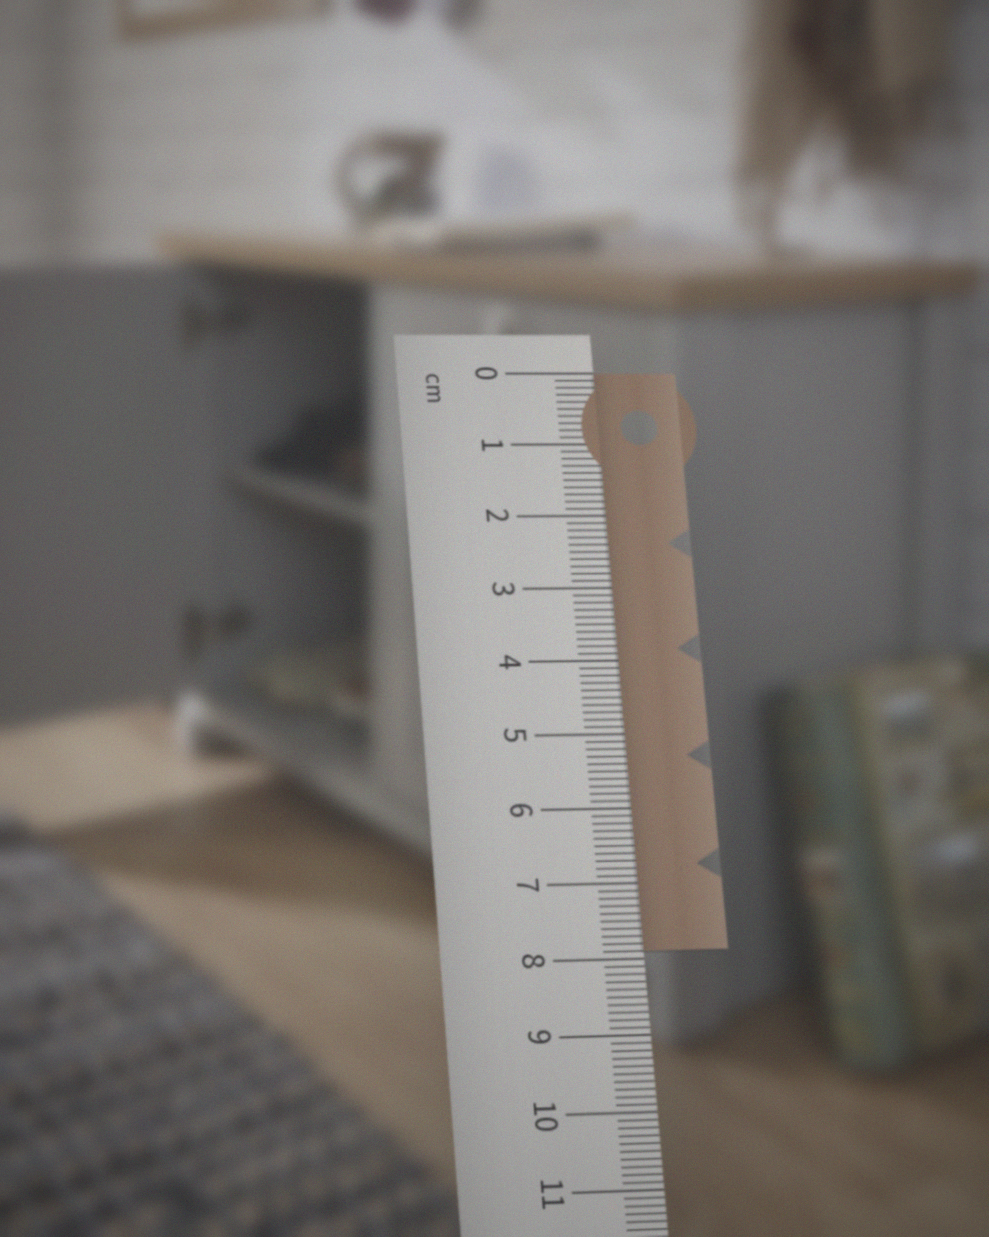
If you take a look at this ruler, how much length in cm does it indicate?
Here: 7.9 cm
